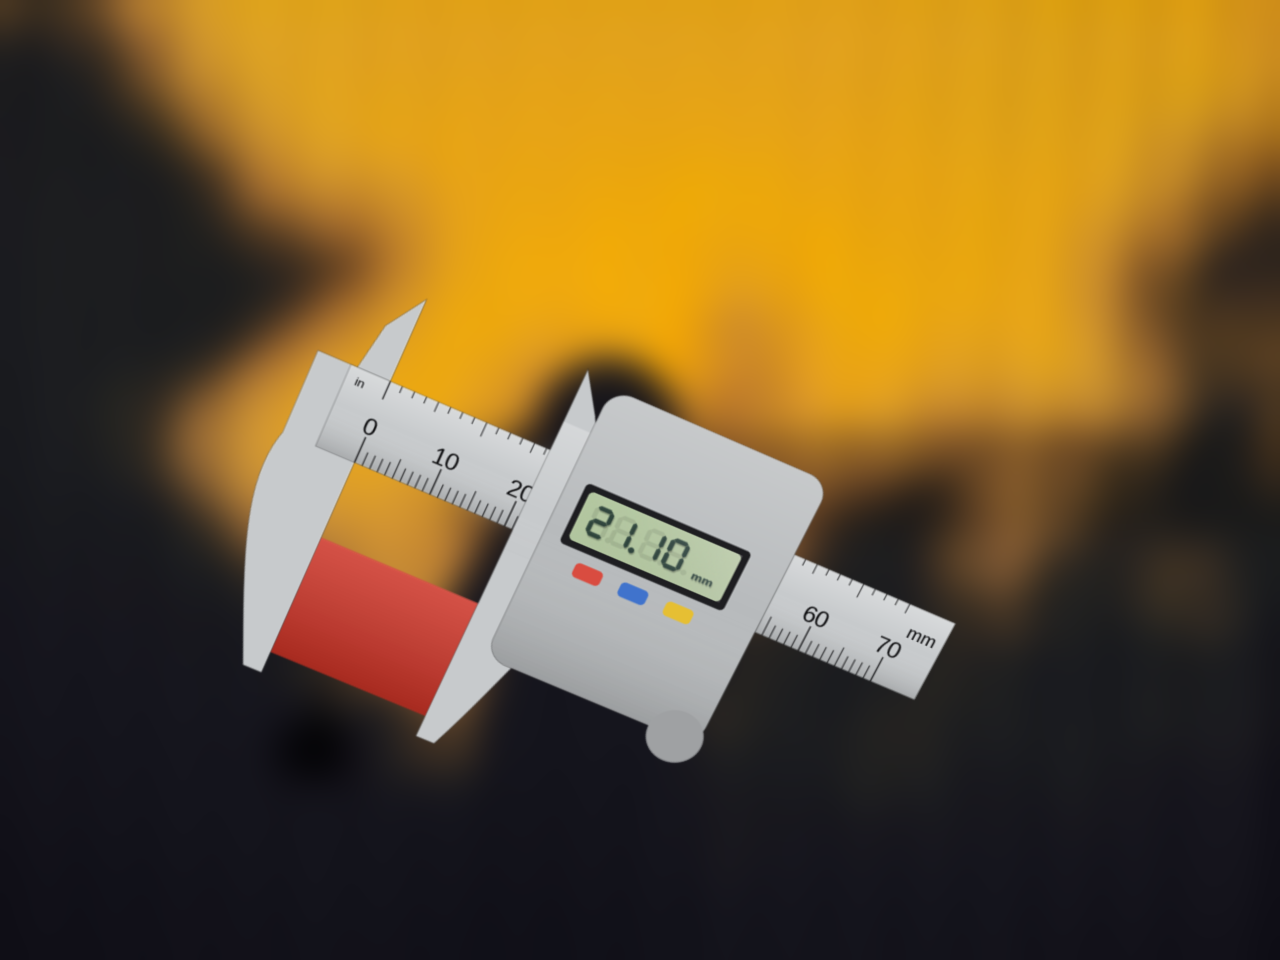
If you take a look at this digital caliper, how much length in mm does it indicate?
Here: 21.10 mm
